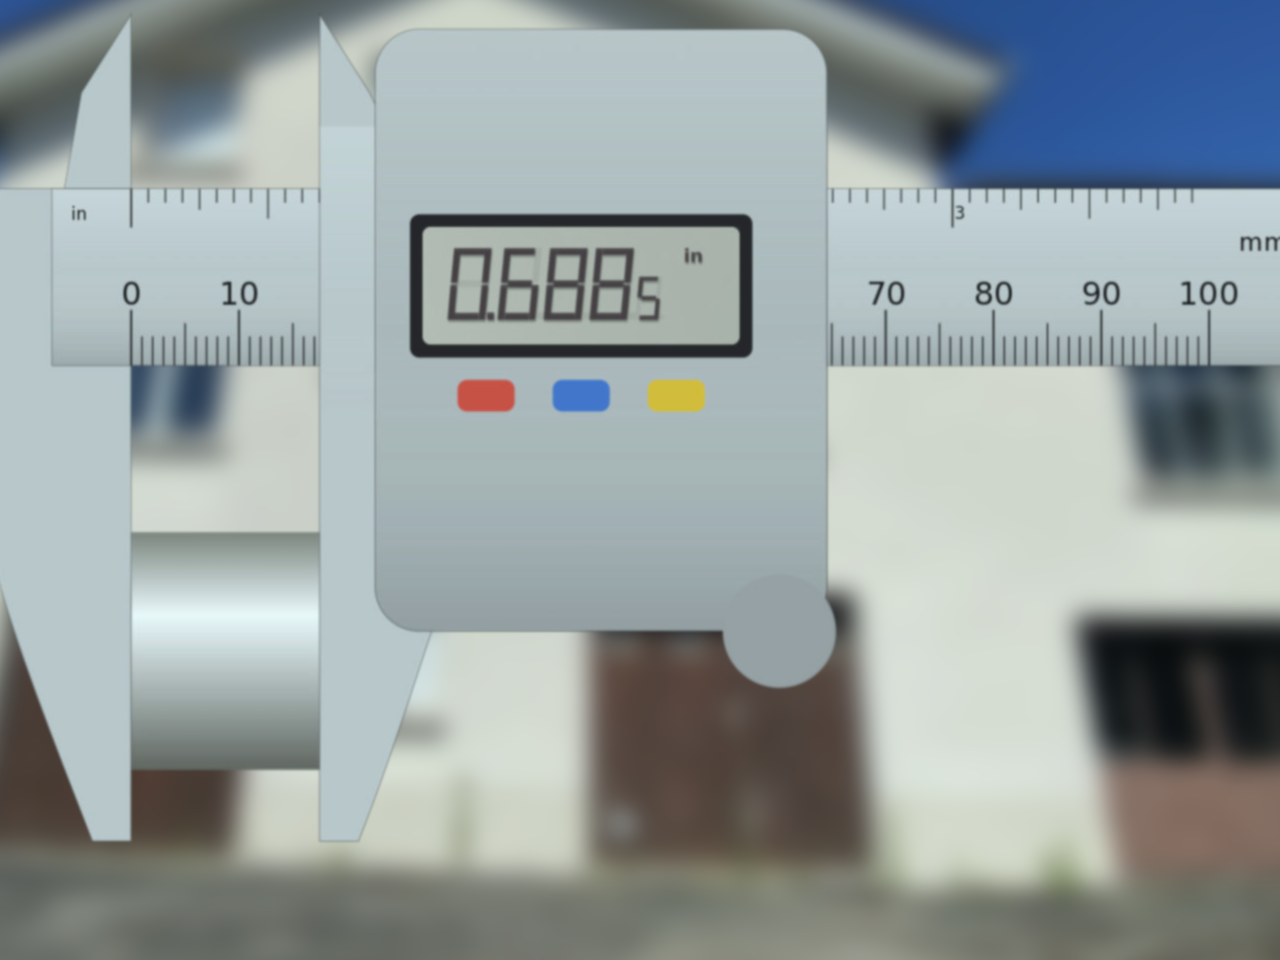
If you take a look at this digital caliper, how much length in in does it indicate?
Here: 0.6885 in
